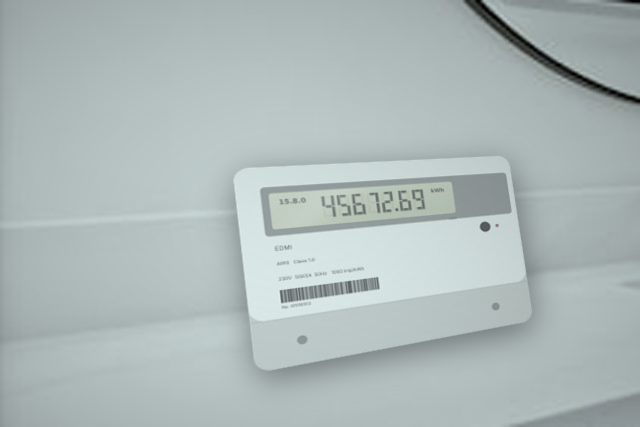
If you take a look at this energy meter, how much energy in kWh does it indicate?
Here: 45672.69 kWh
